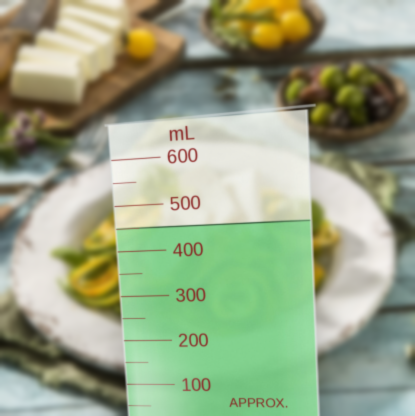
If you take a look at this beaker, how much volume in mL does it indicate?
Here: 450 mL
